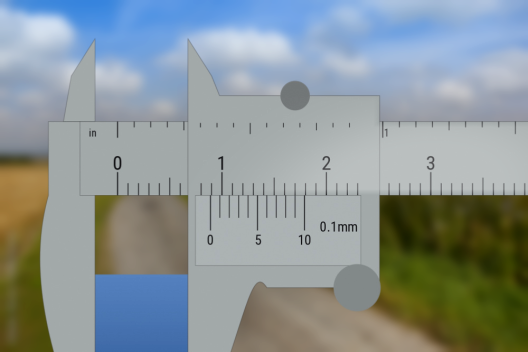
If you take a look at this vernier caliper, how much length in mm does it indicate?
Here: 8.9 mm
